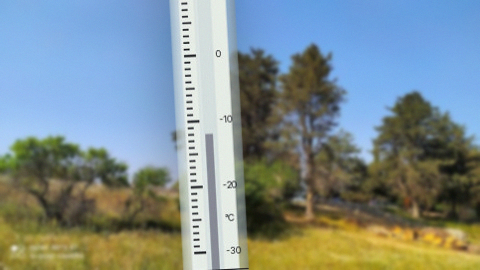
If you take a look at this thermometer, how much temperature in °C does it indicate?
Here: -12 °C
